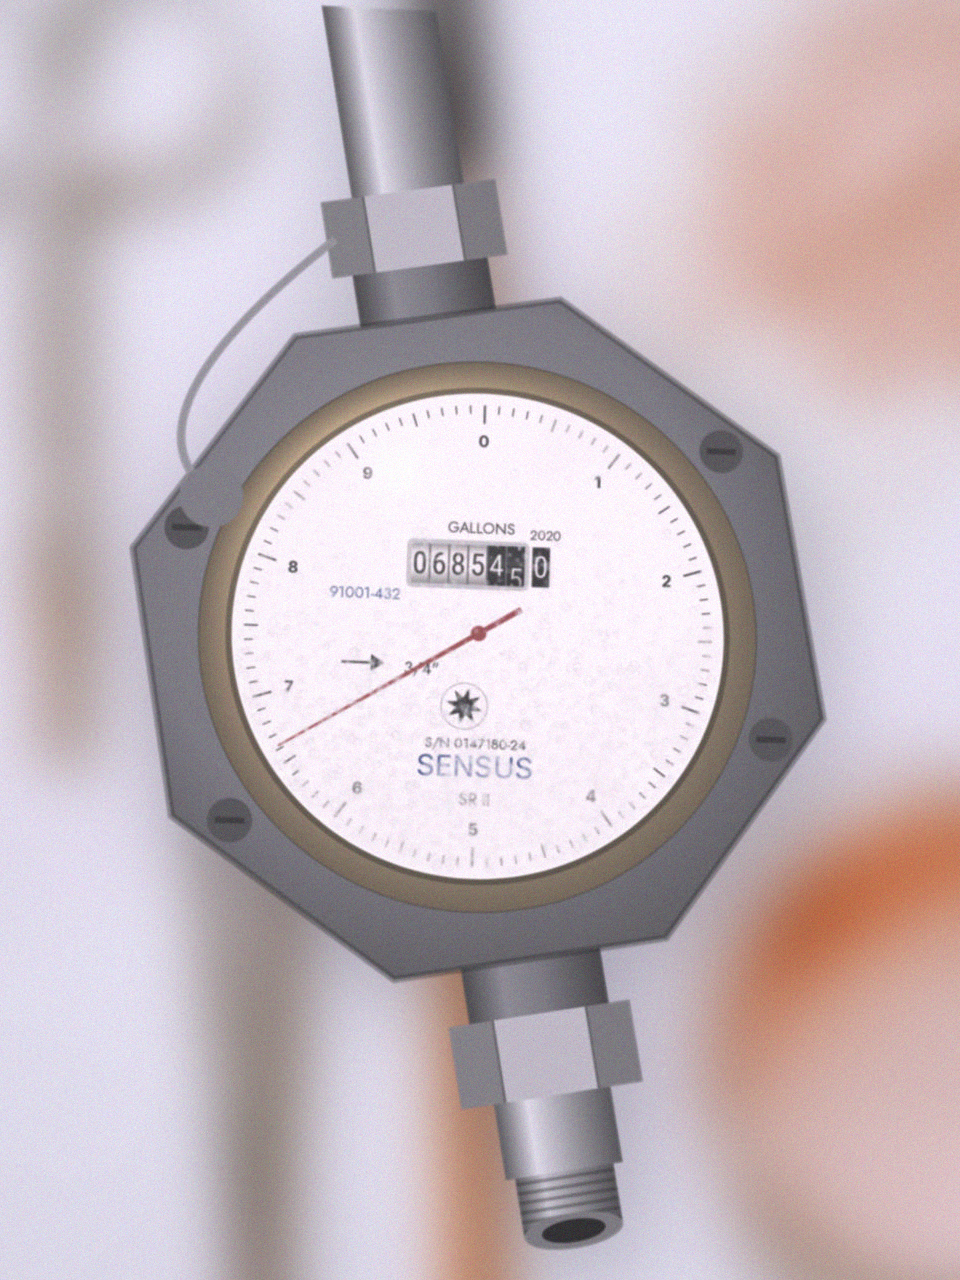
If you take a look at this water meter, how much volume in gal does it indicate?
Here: 685446.6 gal
